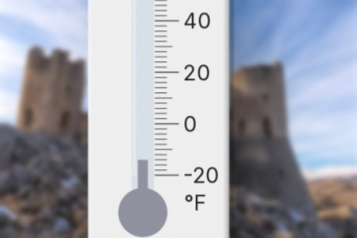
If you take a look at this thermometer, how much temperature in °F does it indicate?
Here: -14 °F
